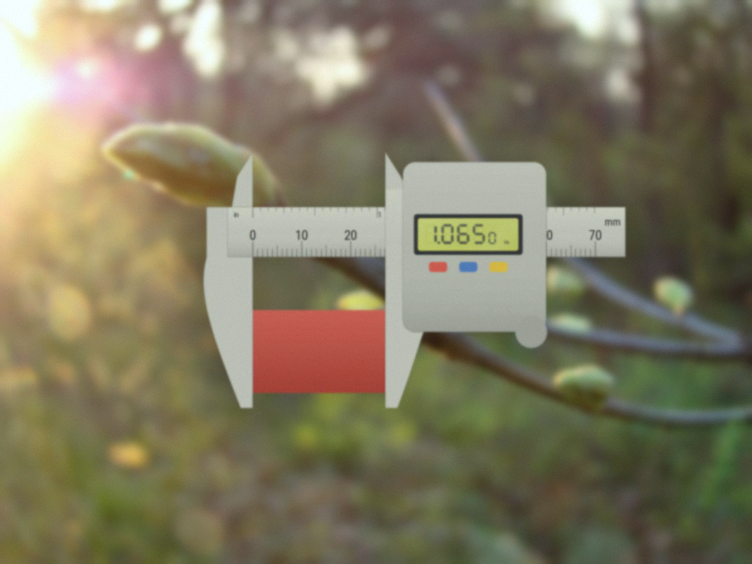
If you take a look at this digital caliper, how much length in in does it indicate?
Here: 1.0650 in
